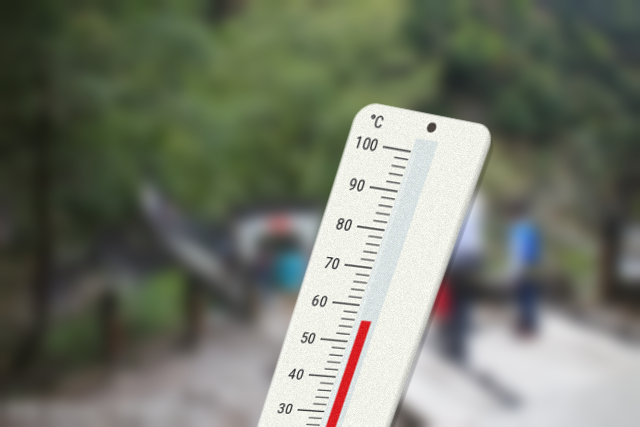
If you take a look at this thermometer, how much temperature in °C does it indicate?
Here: 56 °C
